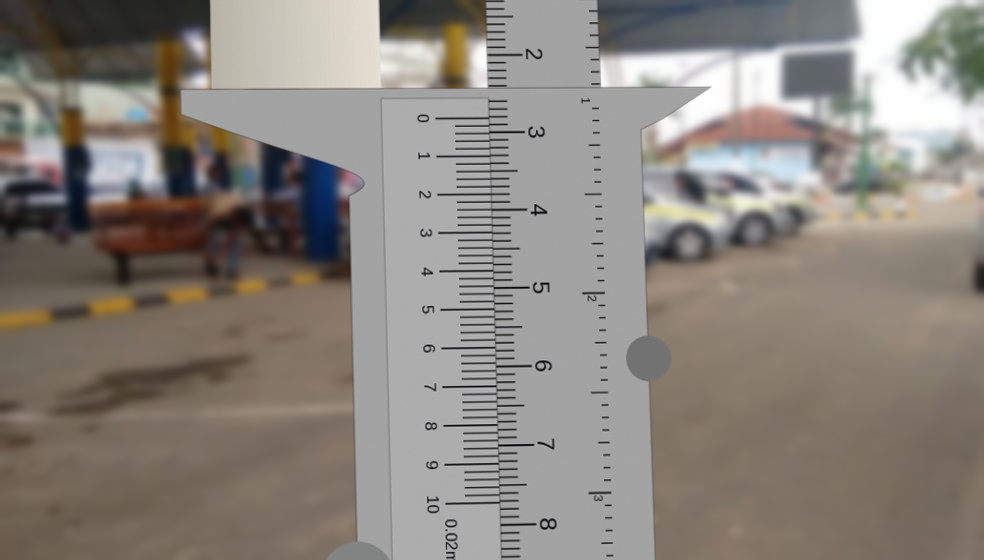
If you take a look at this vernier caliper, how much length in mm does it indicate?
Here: 28.2 mm
